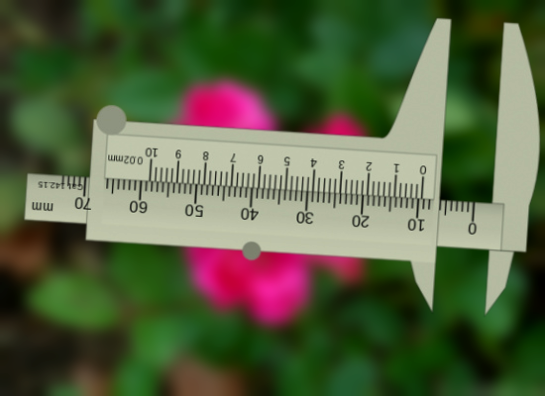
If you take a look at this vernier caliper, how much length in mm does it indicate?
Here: 9.4 mm
